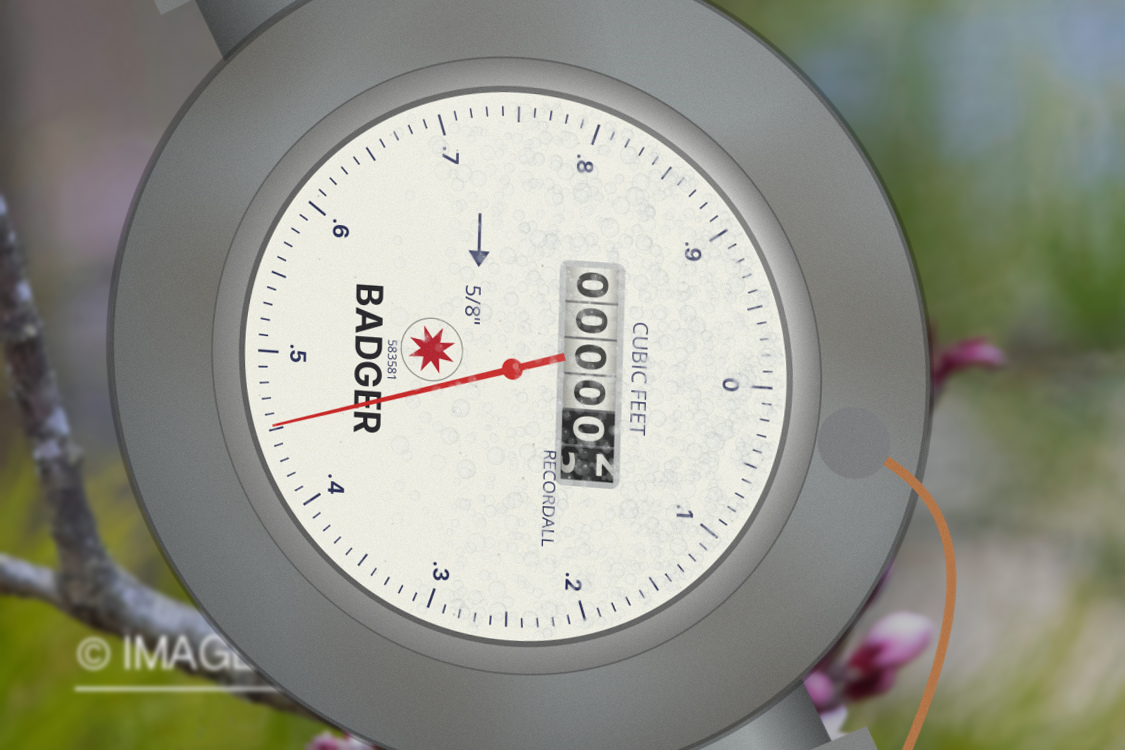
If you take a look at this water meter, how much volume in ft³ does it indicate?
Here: 2.45 ft³
